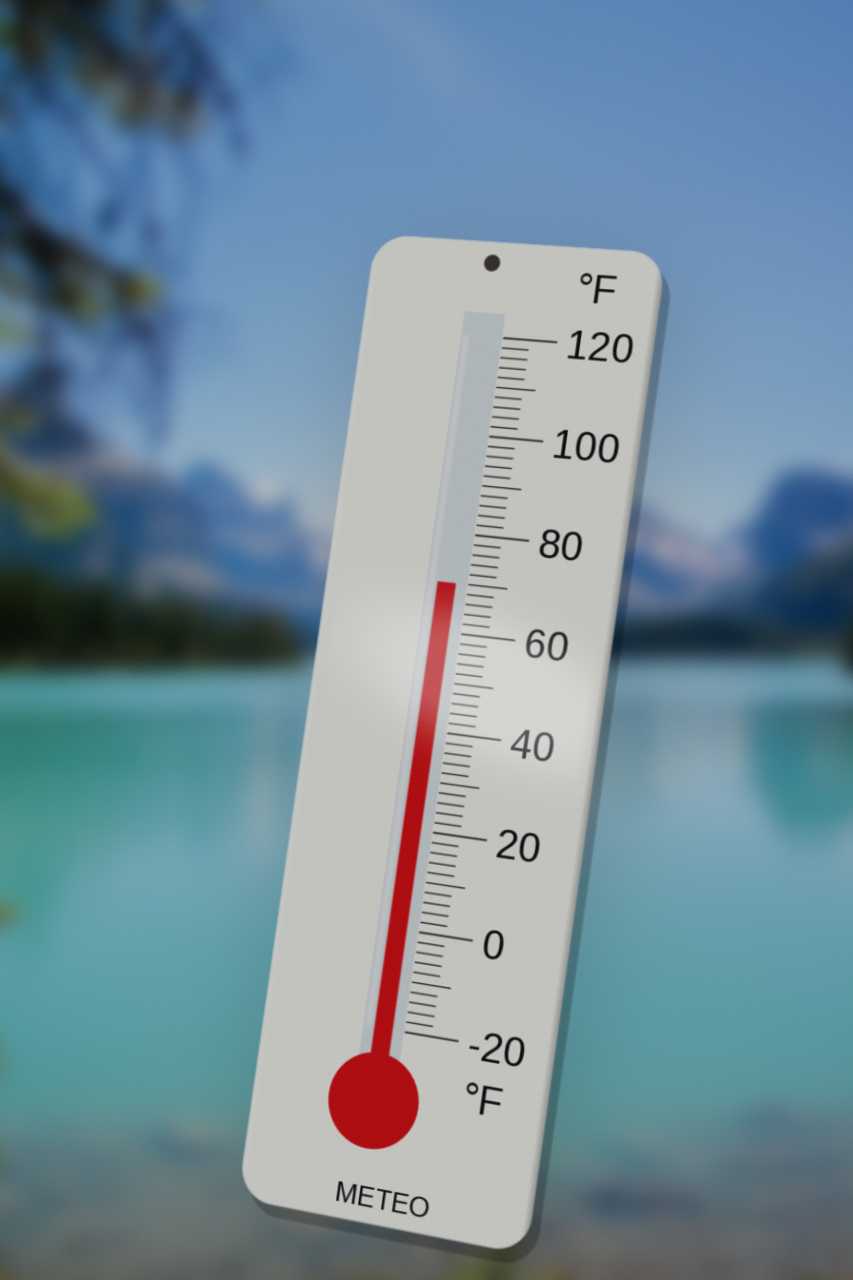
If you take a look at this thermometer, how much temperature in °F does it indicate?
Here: 70 °F
